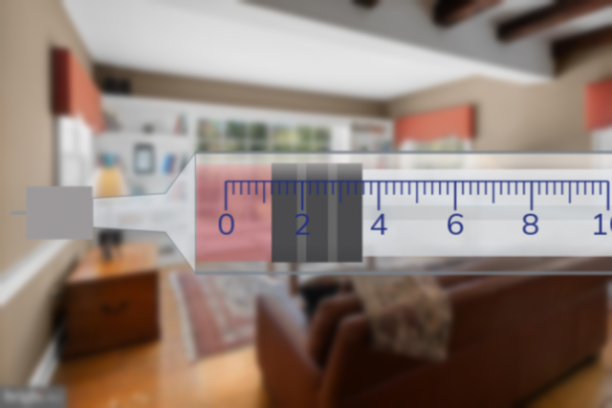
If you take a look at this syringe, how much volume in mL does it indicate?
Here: 1.2 mL
